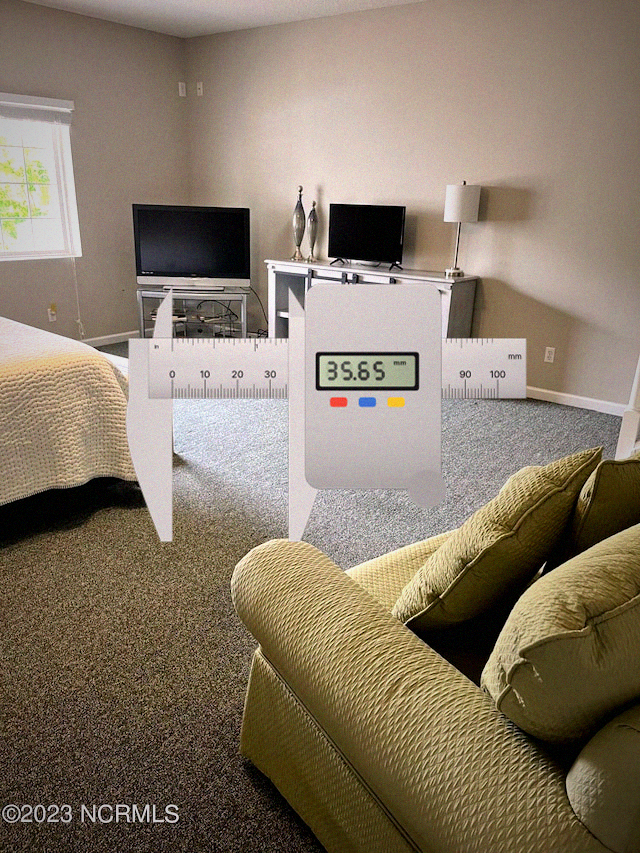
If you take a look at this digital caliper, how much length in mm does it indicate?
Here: 35.65 mm
